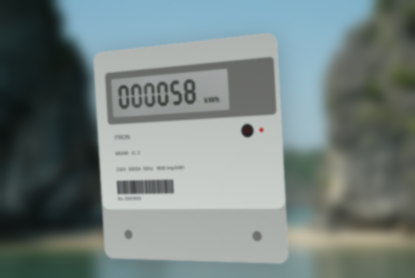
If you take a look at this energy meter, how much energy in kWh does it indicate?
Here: 58 kWh
